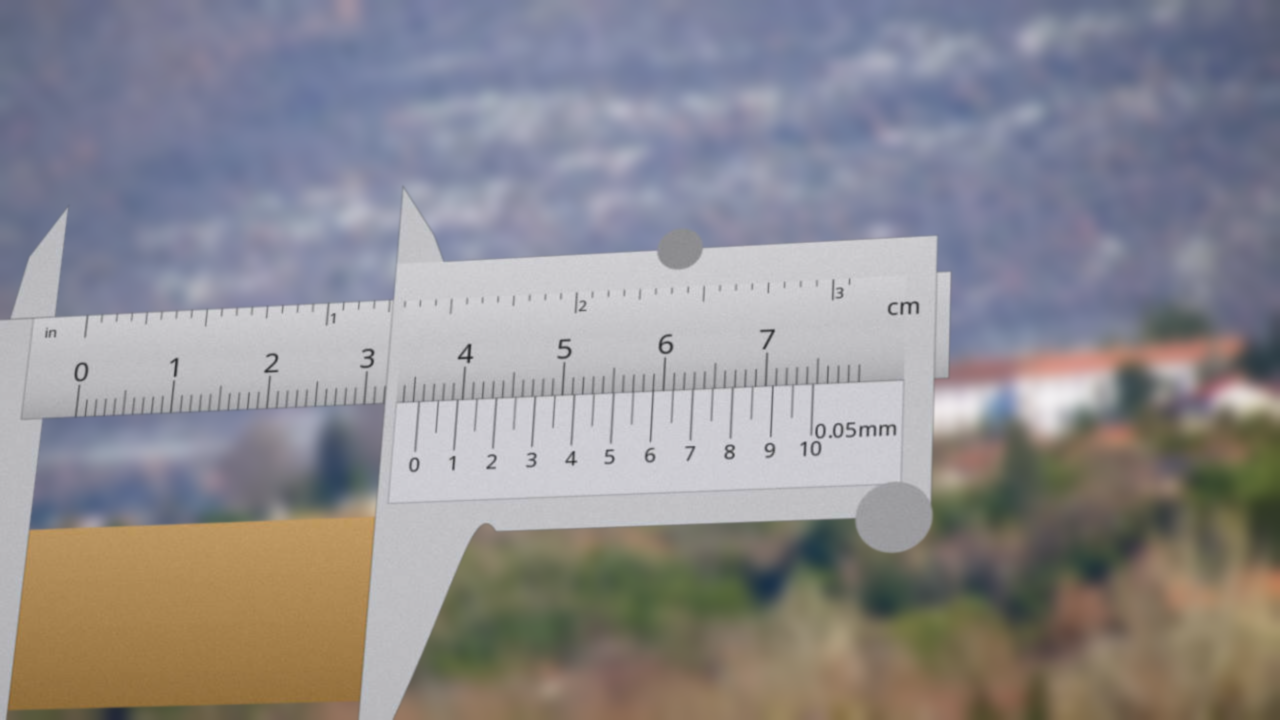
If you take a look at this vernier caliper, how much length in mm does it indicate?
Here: 35.6 mm
